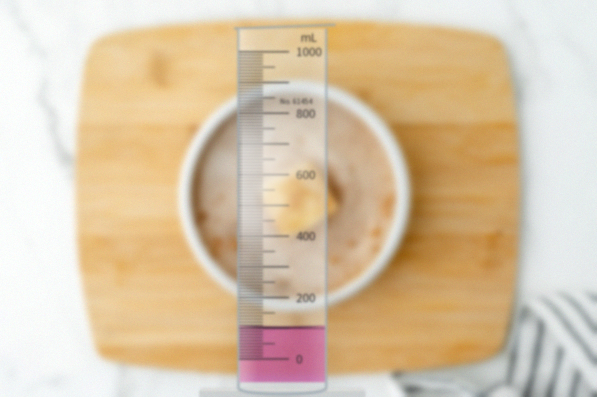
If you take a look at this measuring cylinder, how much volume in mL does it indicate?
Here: 100 mL
